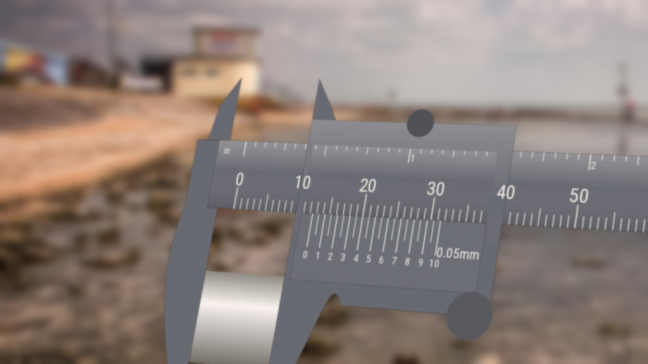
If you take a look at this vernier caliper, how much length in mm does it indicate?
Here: 12.4 mm
